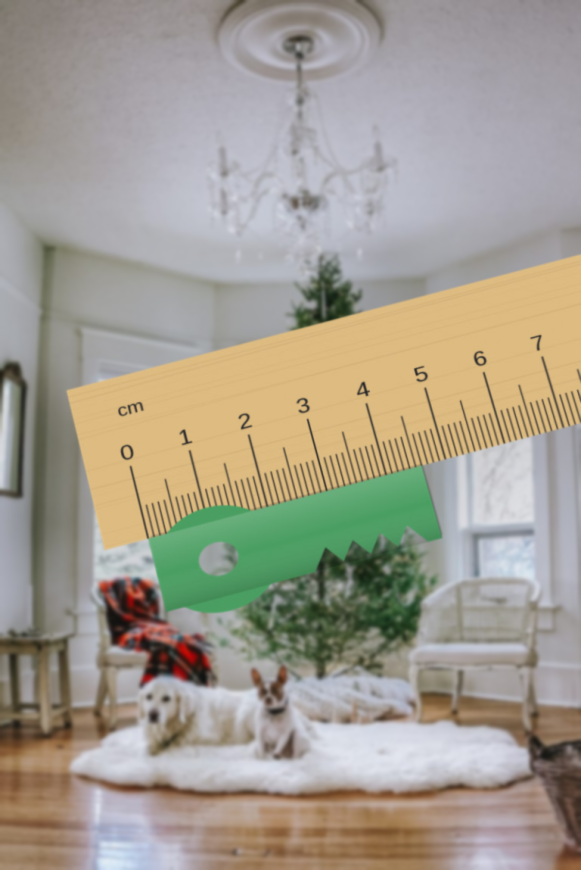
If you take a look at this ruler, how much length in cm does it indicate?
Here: 4.6 cm
